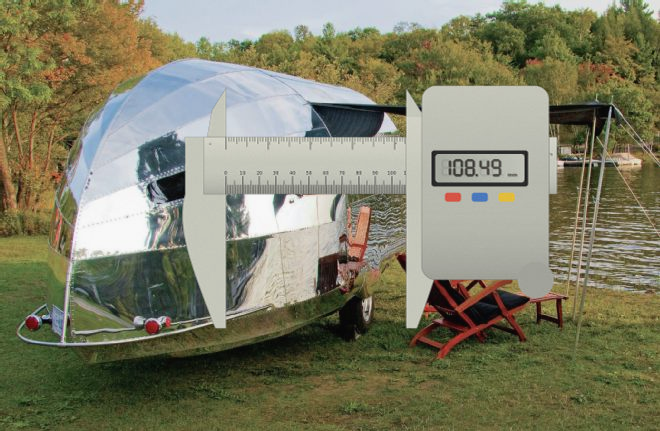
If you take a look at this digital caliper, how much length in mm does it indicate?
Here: 108.49 mm
